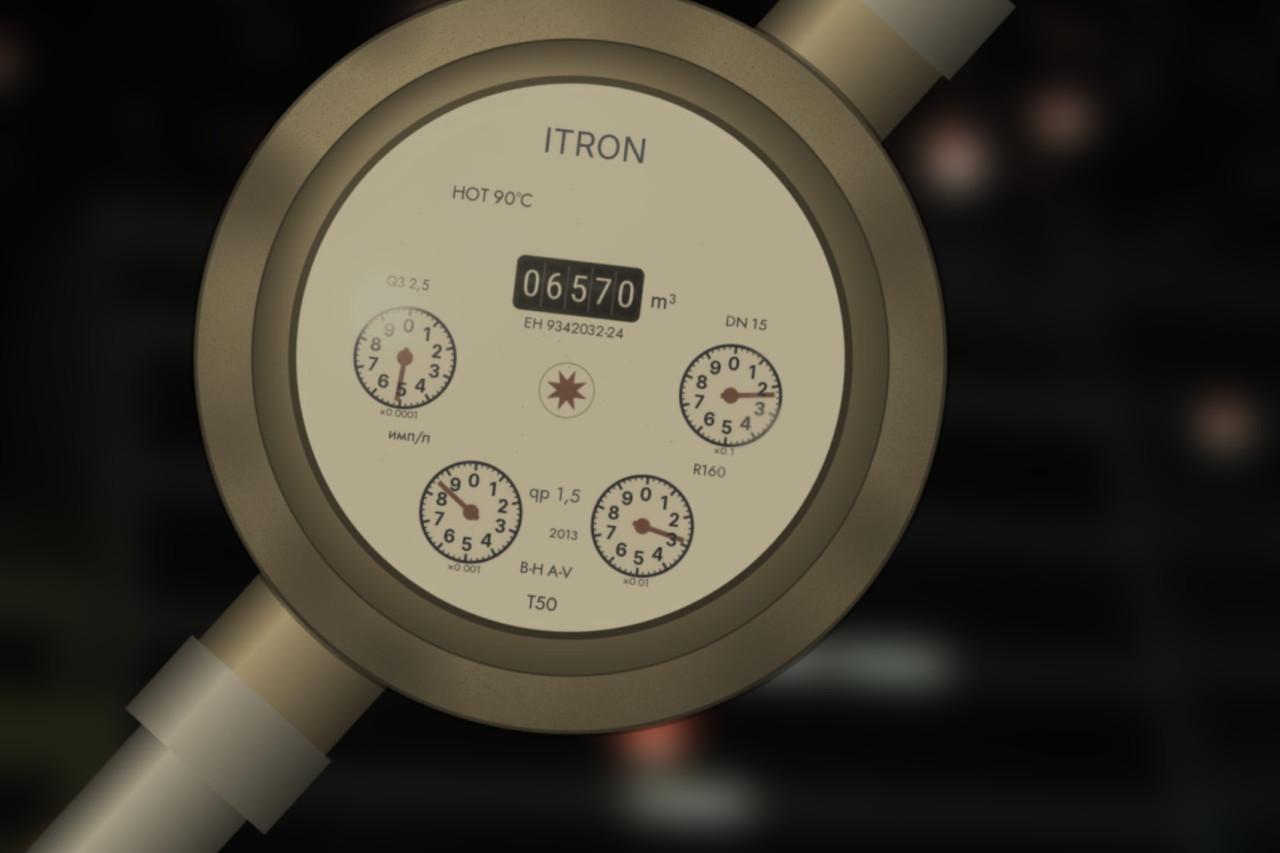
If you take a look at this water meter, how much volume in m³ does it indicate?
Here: 6570.2285 m³
